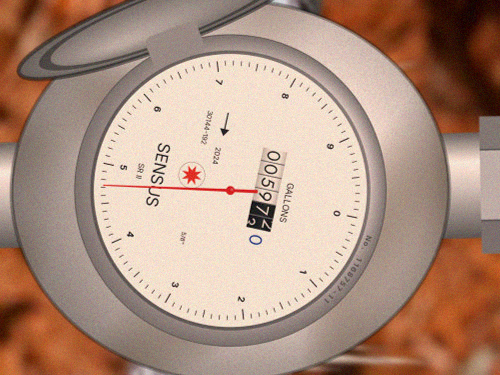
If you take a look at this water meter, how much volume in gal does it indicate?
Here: 59724.7 gal
